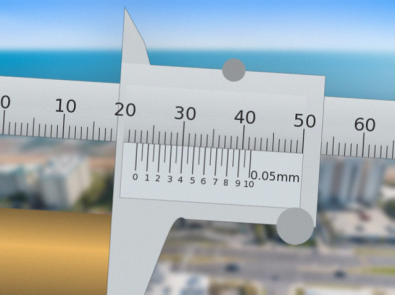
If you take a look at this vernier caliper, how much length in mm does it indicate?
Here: 22.4 mm
